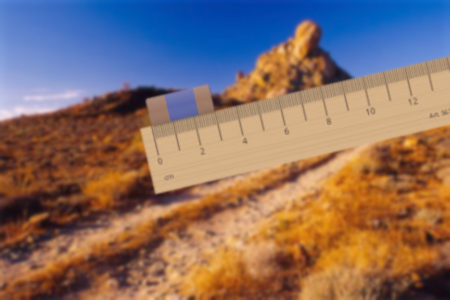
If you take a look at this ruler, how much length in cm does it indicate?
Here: 3 cm
